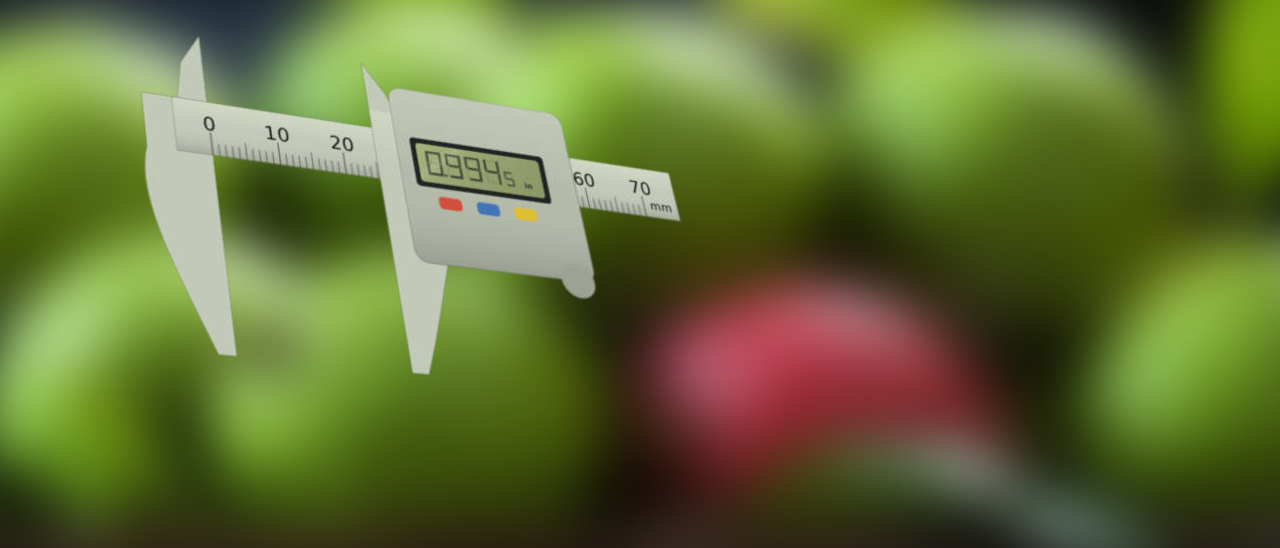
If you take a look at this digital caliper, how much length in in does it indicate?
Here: 0.9945 in
